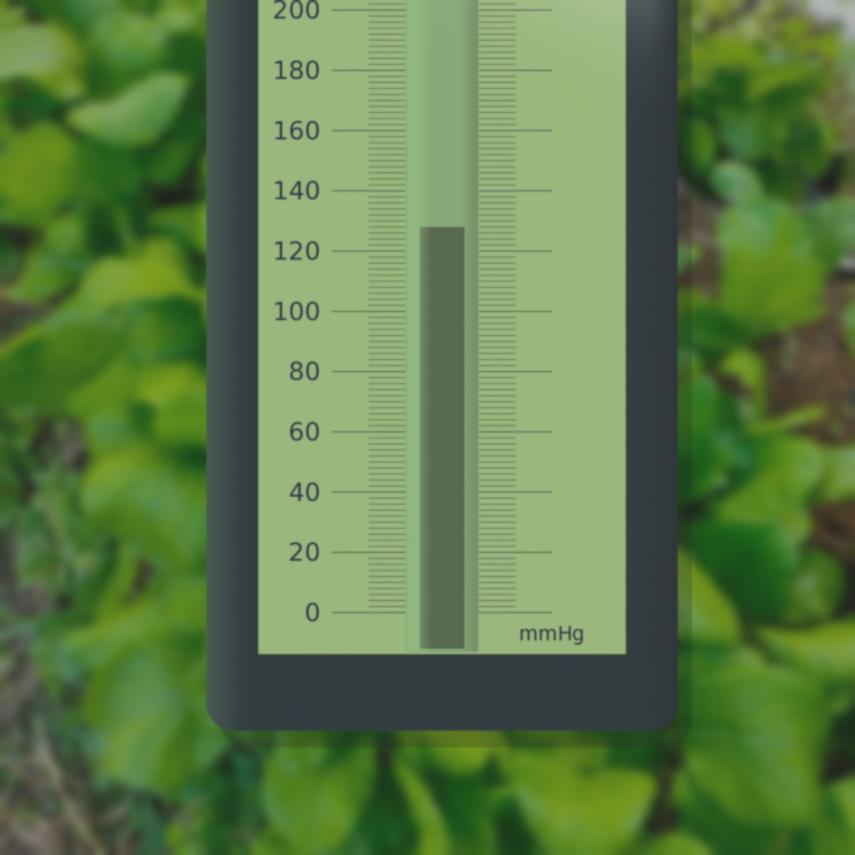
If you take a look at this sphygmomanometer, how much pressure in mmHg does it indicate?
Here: 128 mmHg
